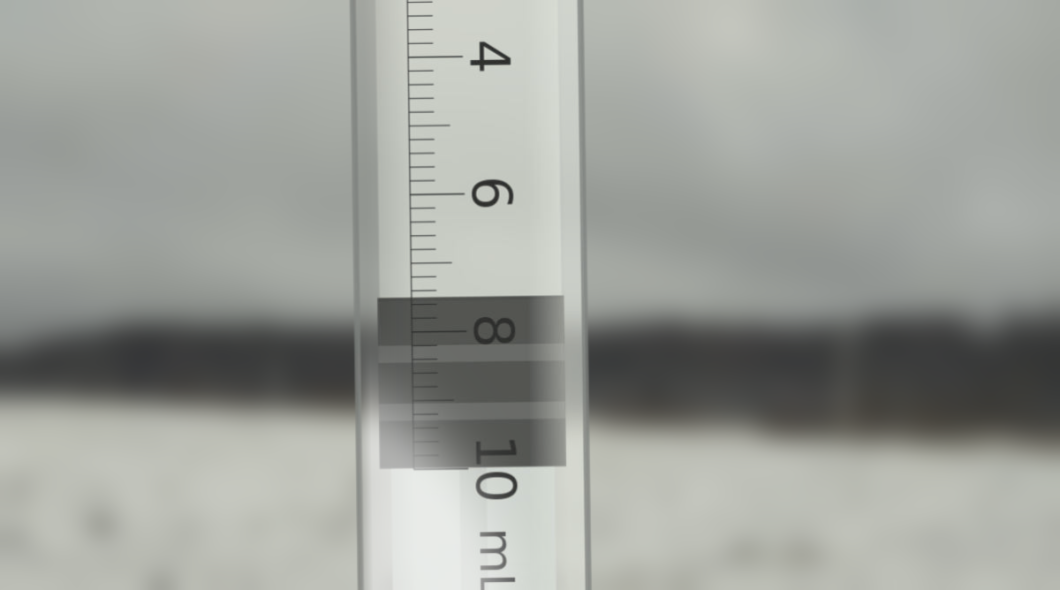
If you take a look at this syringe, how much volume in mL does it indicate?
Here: 7.5 mL
